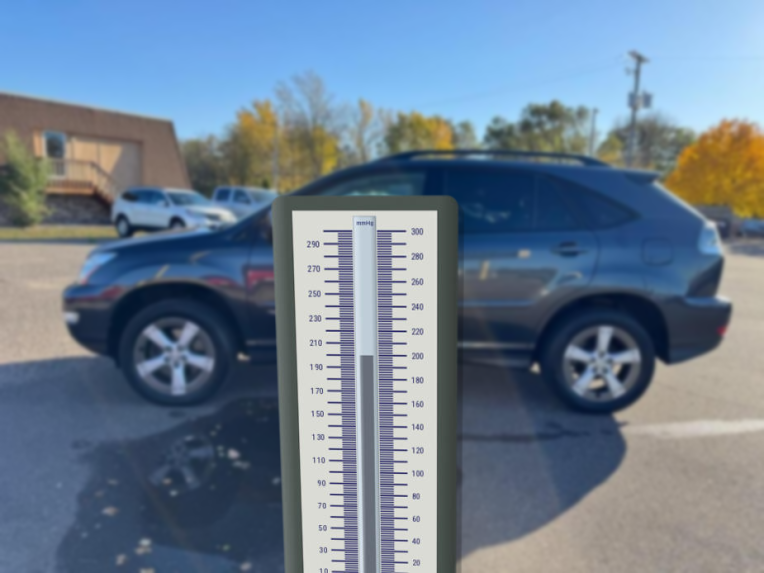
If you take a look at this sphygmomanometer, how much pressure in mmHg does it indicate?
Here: 200 mmHg
